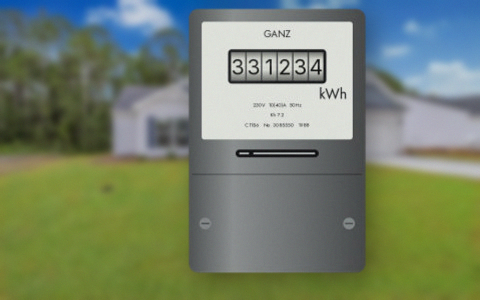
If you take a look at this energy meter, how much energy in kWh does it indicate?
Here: 331234 kWh
